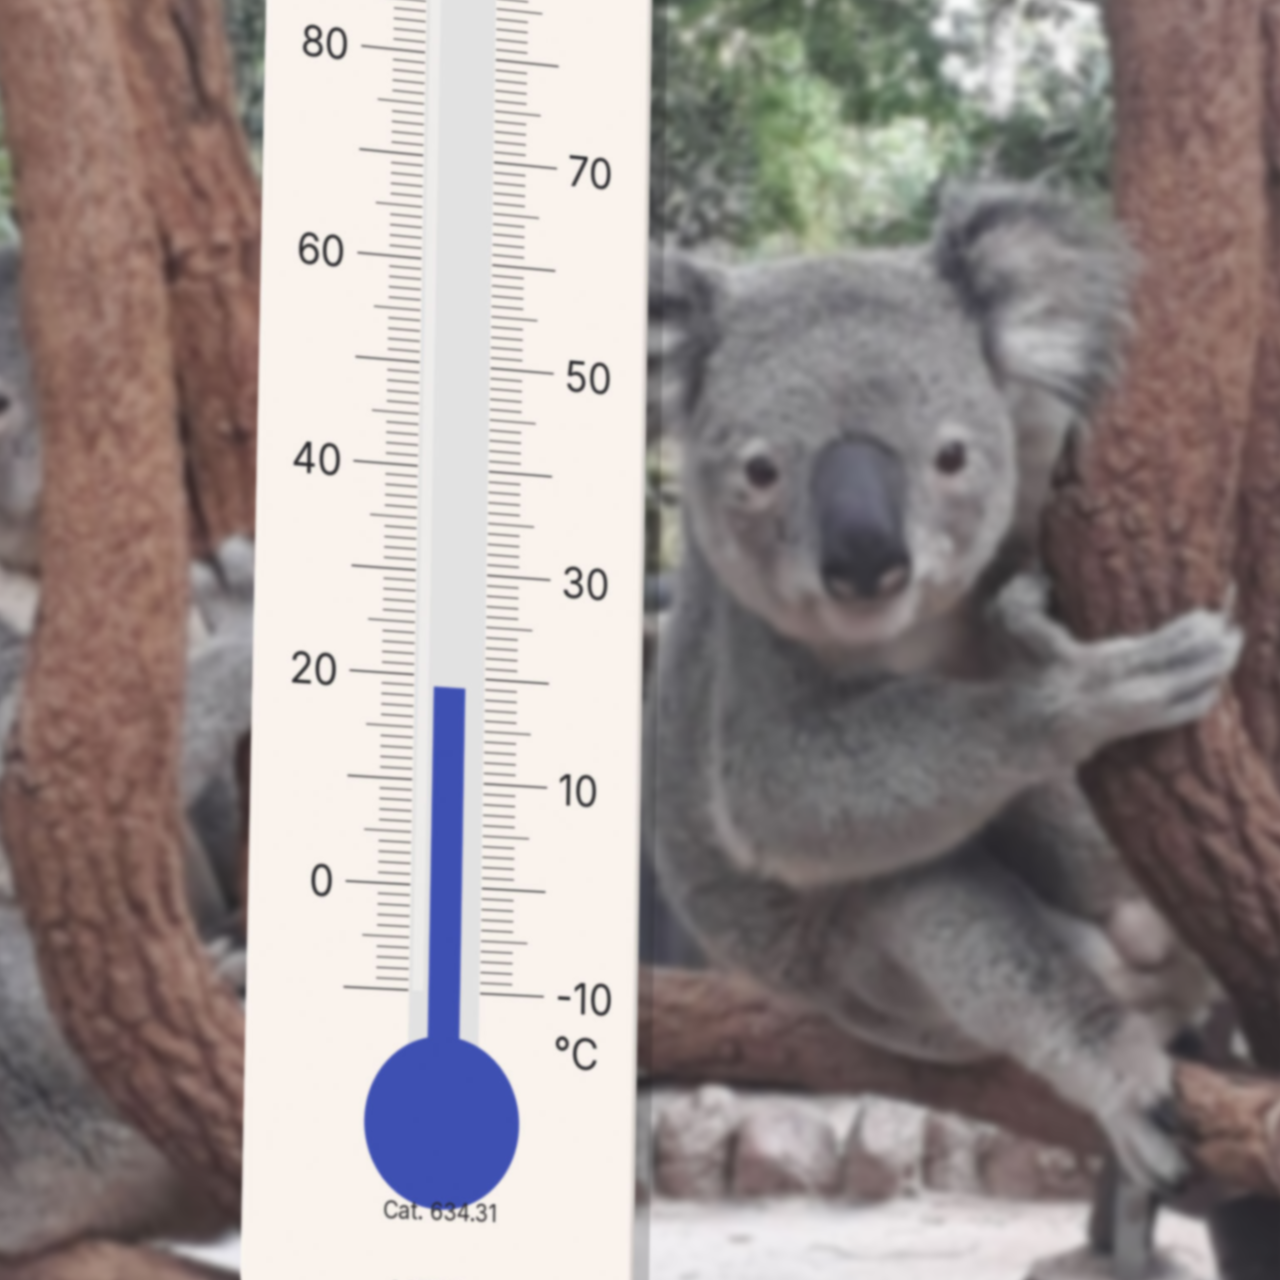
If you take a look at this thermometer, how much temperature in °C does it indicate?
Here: 19 °C
